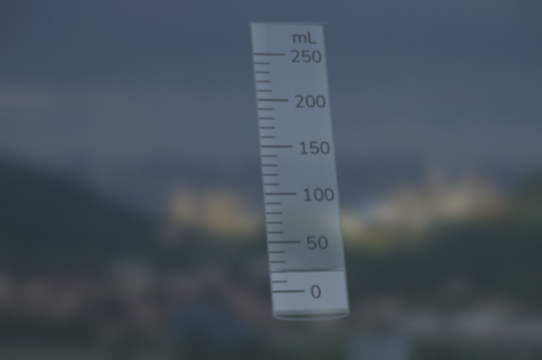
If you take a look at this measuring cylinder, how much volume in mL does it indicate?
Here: 20 mL
